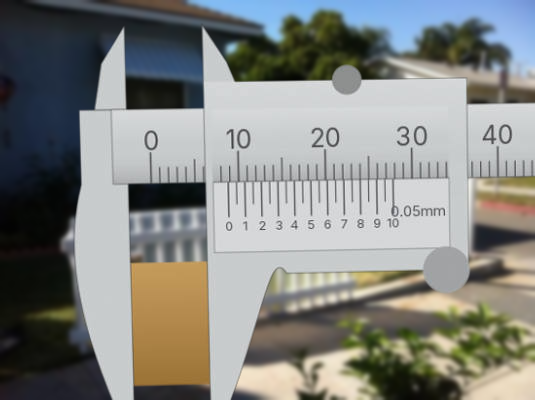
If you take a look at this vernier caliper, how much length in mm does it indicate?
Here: 8.8 mm
